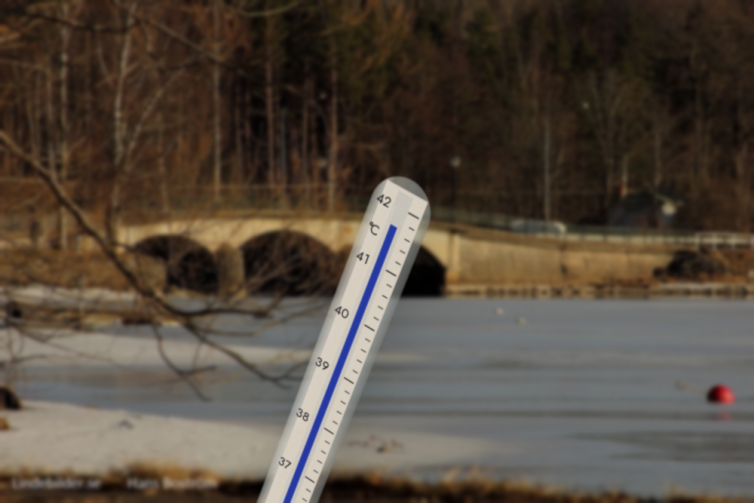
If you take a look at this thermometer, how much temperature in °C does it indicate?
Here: 41.7 °C
